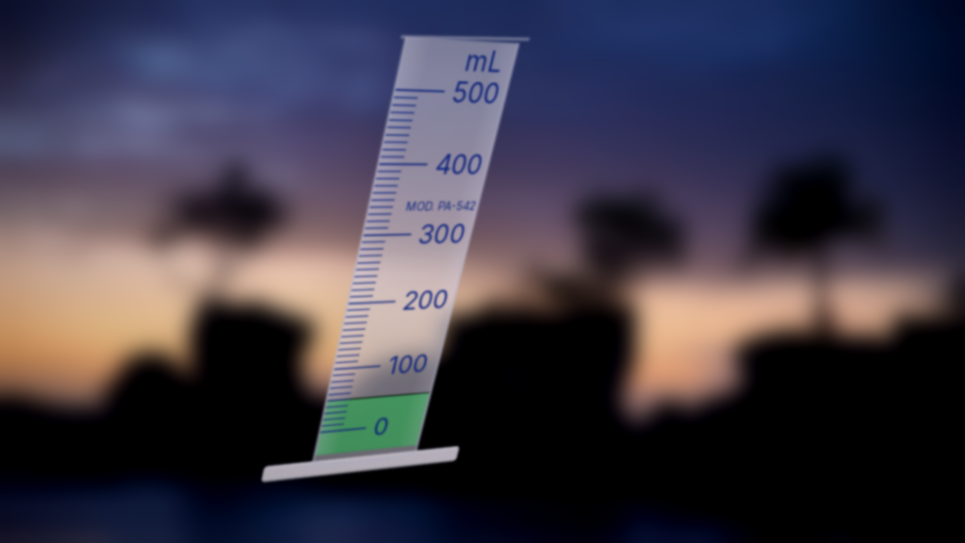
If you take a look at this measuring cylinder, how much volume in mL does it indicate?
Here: 50 mL
